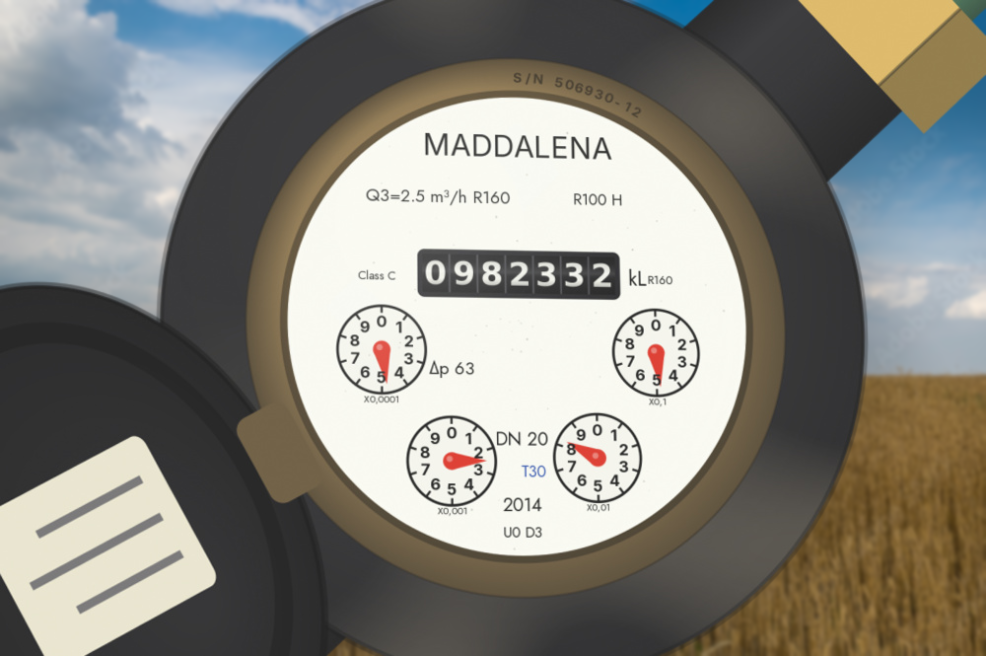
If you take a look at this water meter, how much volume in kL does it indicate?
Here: 982332.4824 kL
